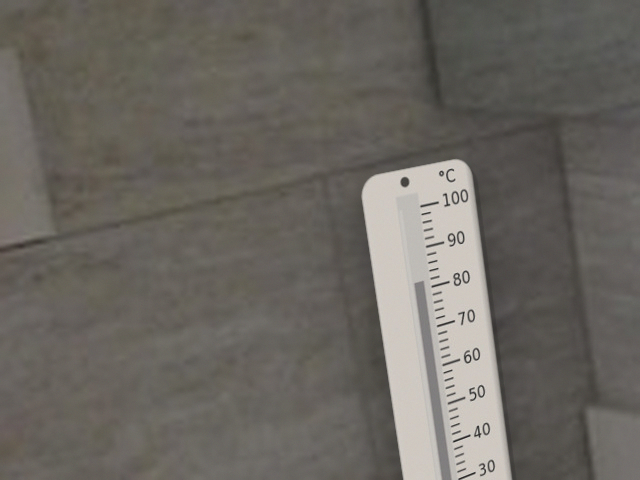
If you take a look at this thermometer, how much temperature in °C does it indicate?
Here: 82 °C
